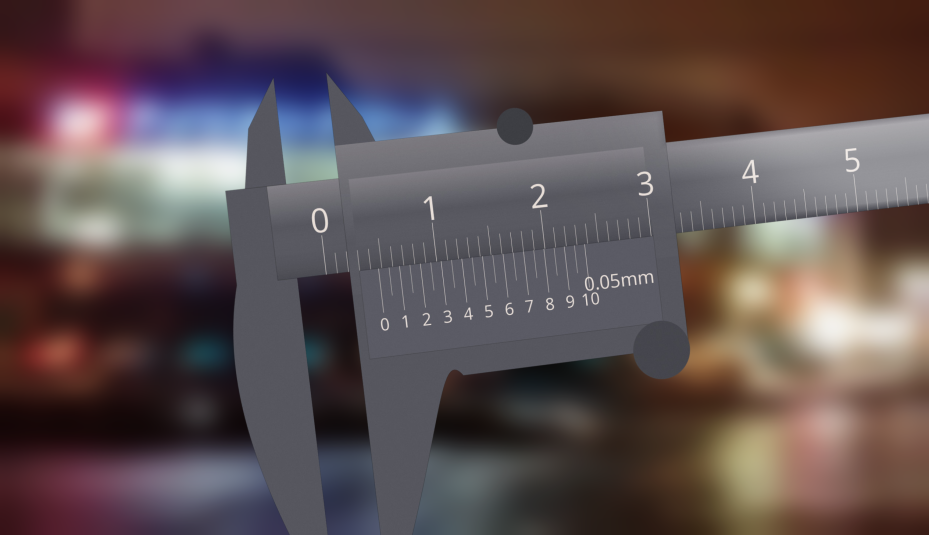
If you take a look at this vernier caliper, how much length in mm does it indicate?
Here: 4.7 mm
